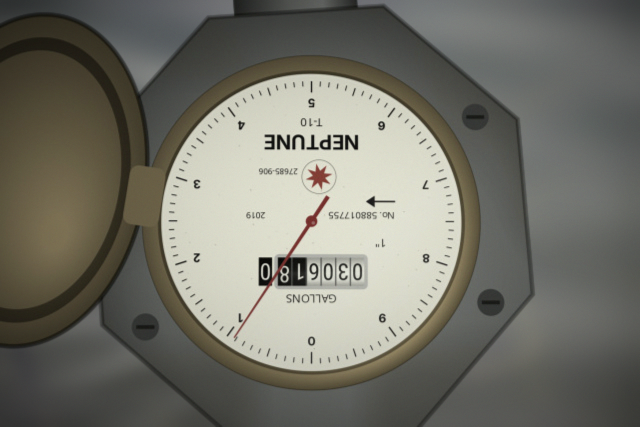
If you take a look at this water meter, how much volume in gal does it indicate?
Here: 306180.9 gal
